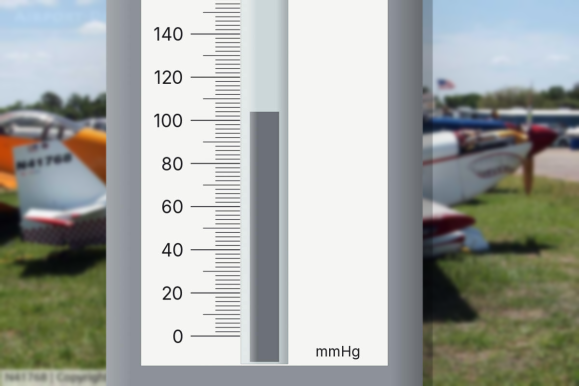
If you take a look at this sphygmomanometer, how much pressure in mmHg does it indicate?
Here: 104 mmHg
